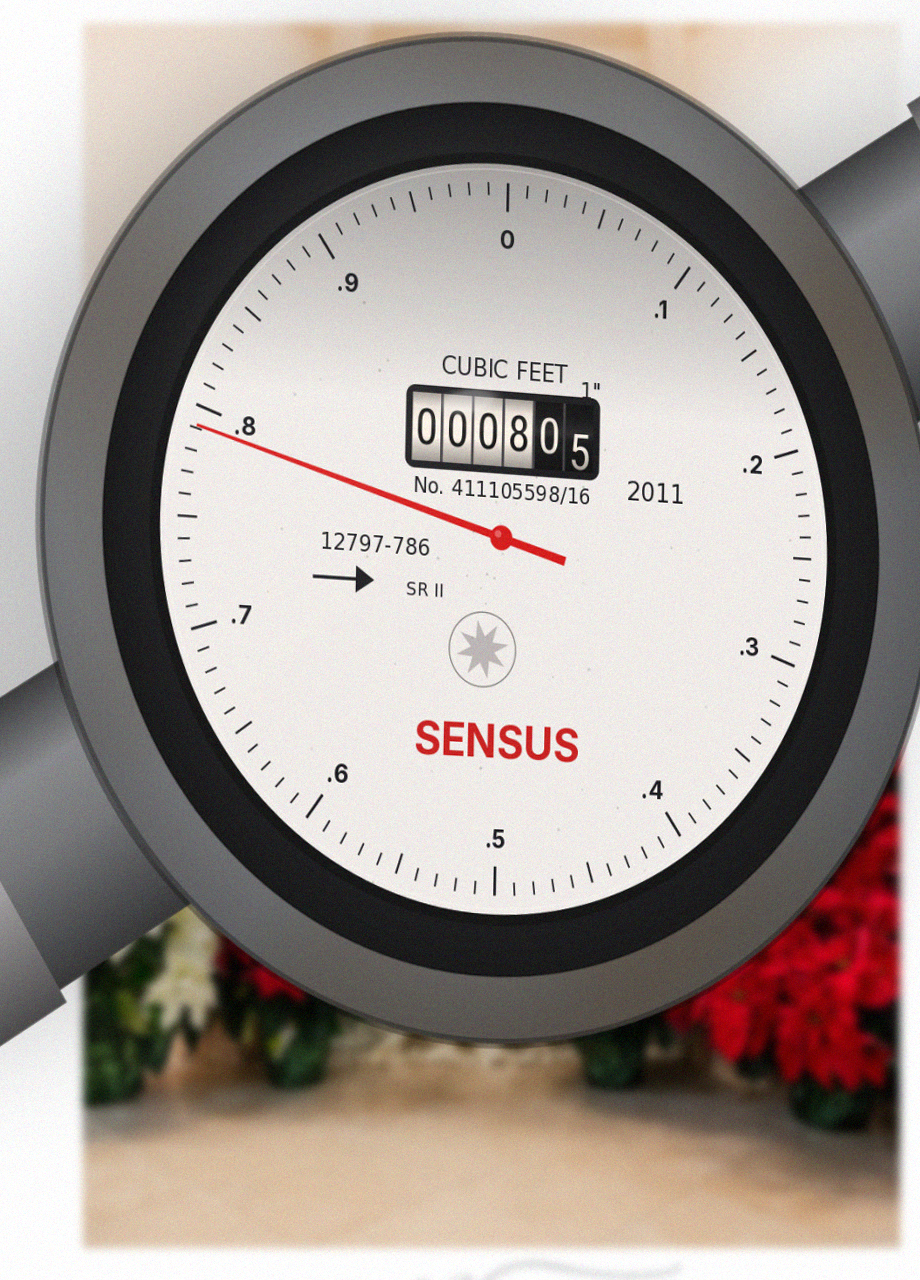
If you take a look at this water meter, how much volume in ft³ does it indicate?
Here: 804.79 ft³
